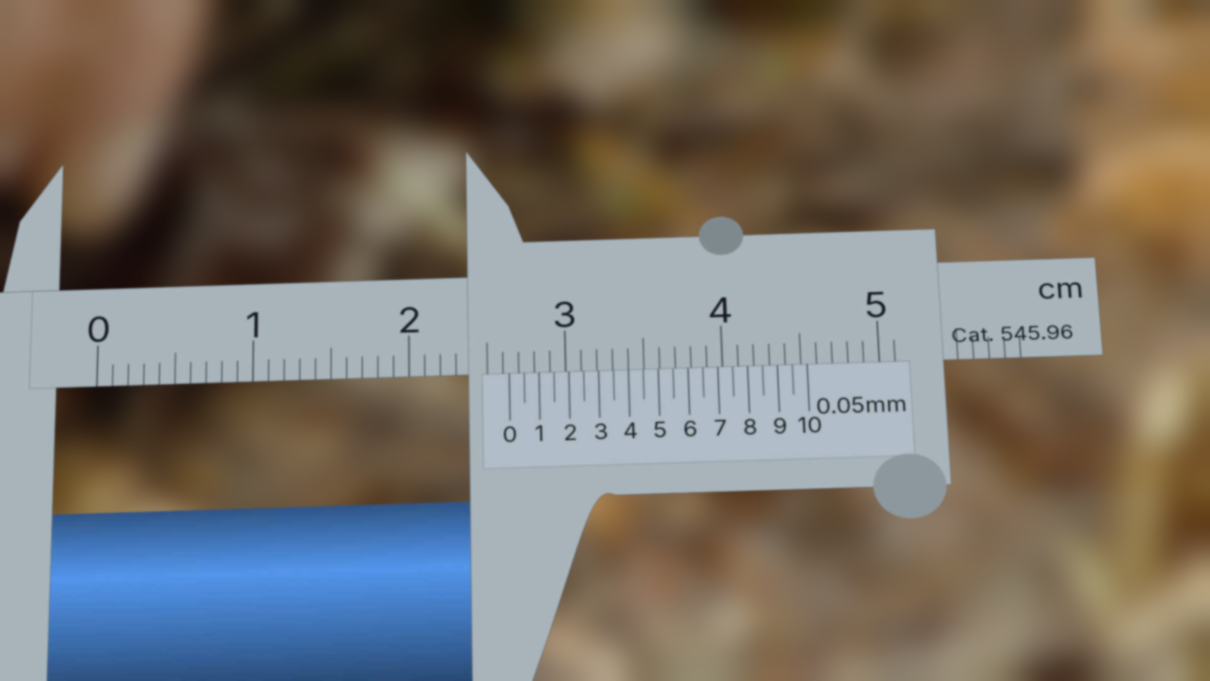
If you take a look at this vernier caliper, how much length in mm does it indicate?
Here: 26.4 mm
